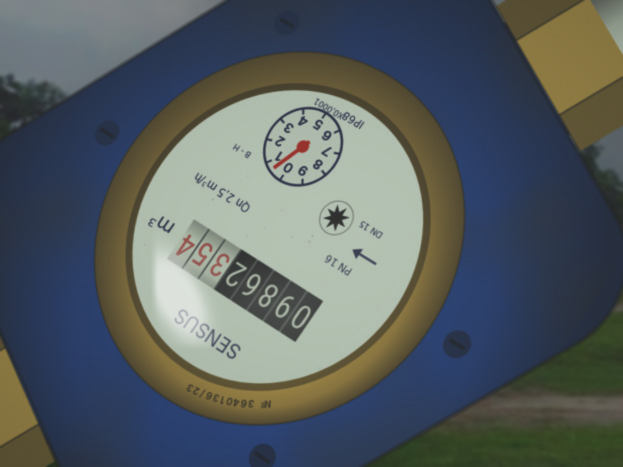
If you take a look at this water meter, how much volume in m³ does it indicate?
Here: 9862.3540 m³
